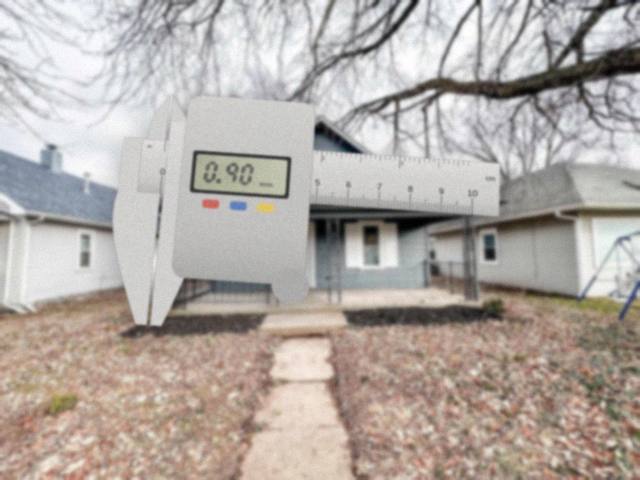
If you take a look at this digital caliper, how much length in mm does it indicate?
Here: 0.90 mm
